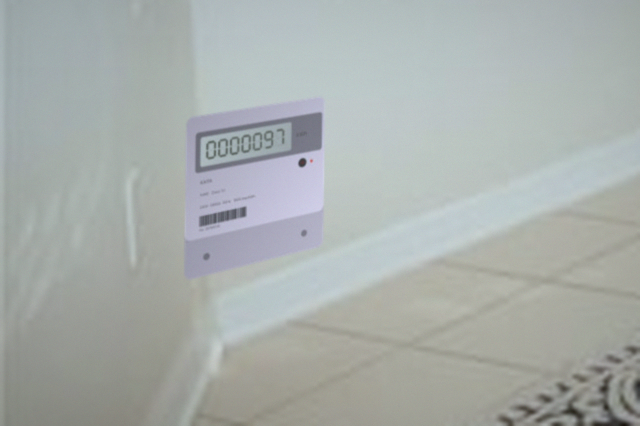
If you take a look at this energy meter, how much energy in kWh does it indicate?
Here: 97 kWh
